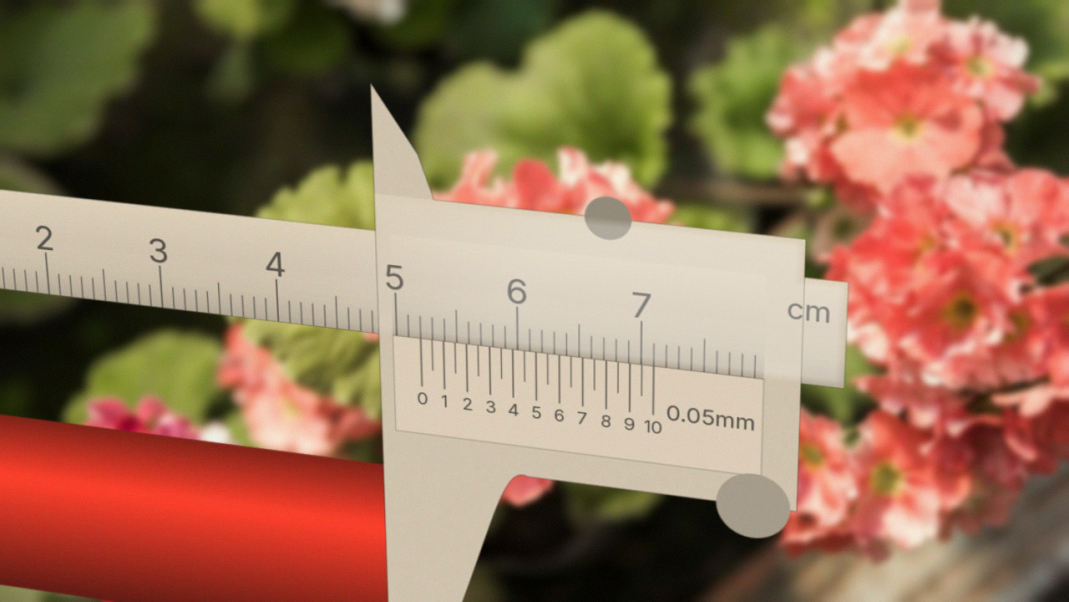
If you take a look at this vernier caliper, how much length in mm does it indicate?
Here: 52.0 mm
